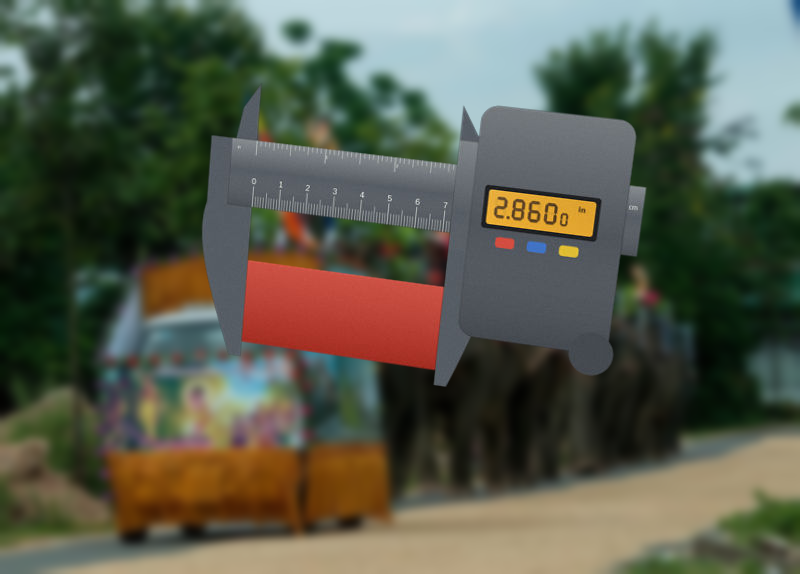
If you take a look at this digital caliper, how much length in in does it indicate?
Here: 2.8600 in
